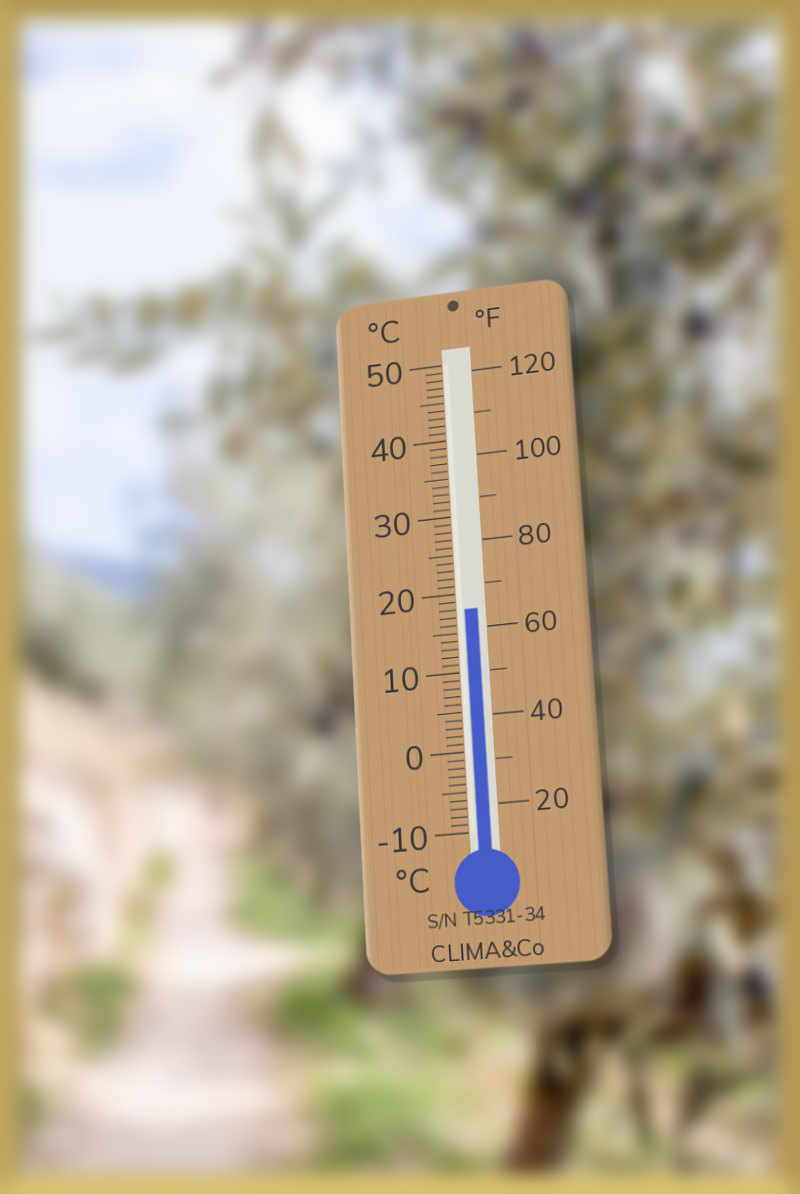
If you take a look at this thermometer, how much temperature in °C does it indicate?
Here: 18 °C
